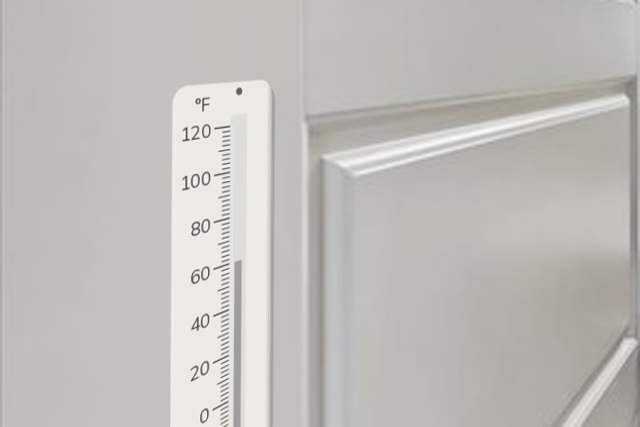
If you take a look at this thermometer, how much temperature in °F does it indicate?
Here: 60 °F
